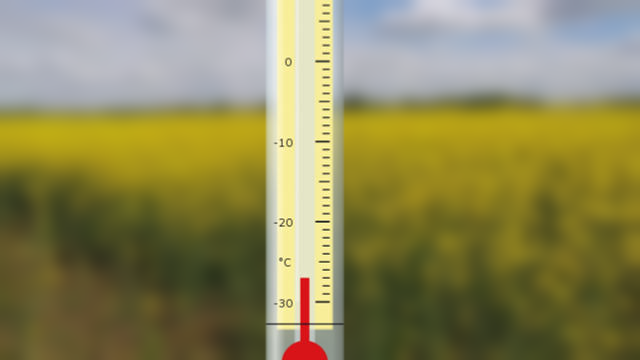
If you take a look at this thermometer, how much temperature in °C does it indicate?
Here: -27 °C
